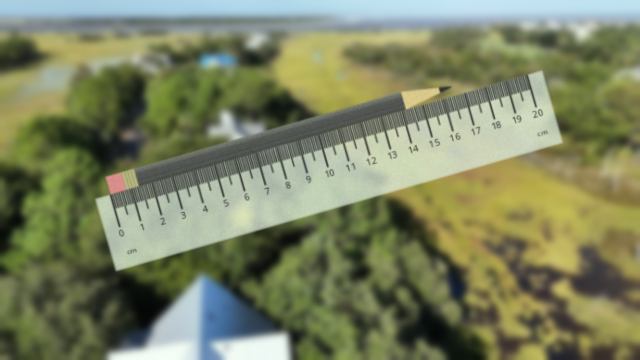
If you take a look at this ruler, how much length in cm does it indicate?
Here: 16.5 cm
